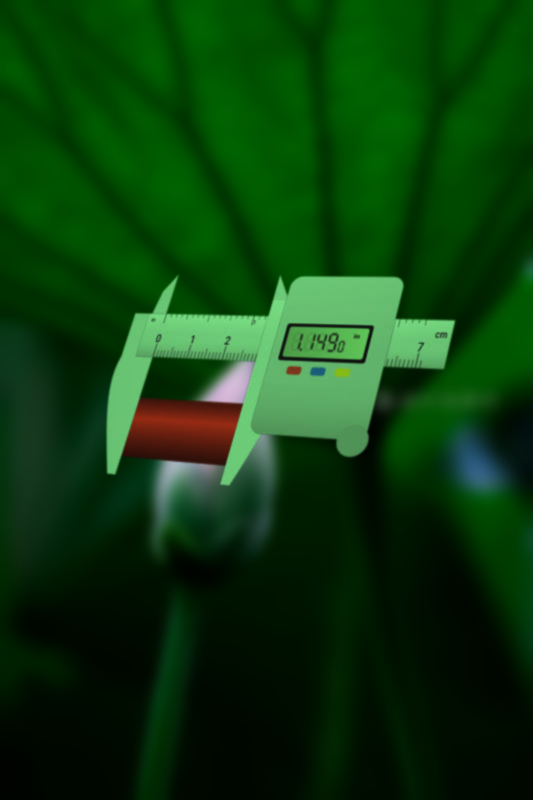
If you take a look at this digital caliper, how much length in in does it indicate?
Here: 1.1490 in
